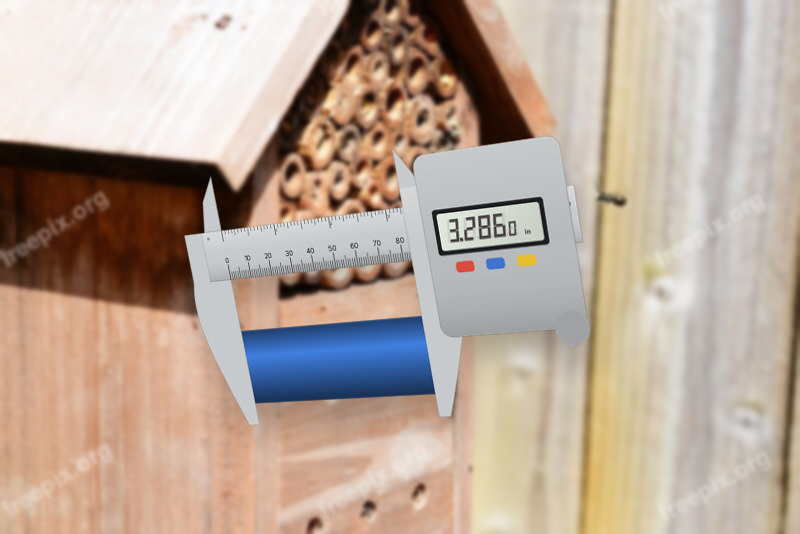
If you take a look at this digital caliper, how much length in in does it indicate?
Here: 3.2860 in
